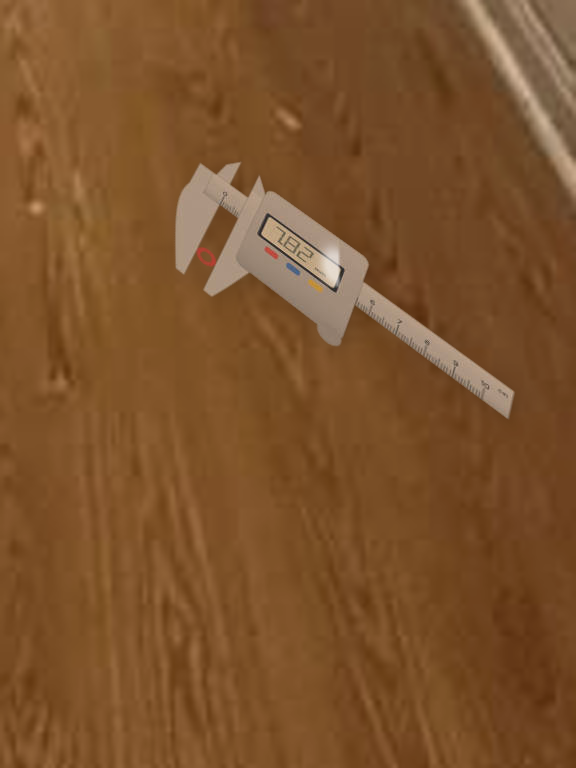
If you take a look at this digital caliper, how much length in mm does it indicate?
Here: 7.82 mm
